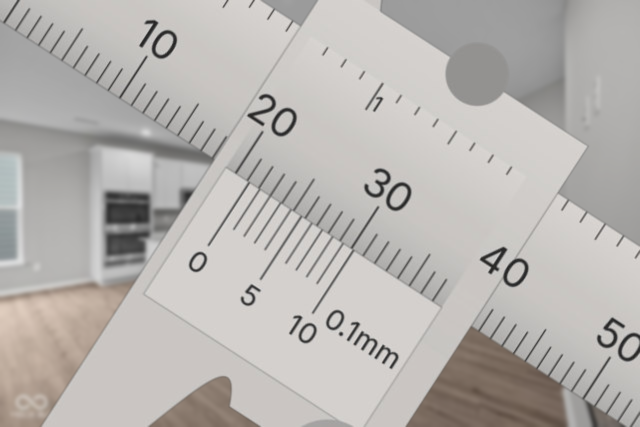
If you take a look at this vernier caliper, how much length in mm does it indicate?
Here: 21.2 mm
